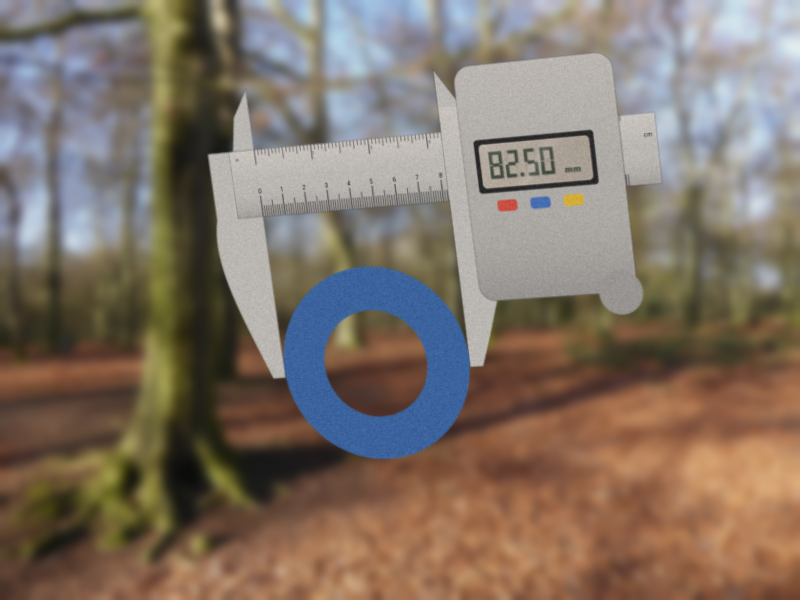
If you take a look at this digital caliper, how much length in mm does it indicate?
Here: 82.50 mm
